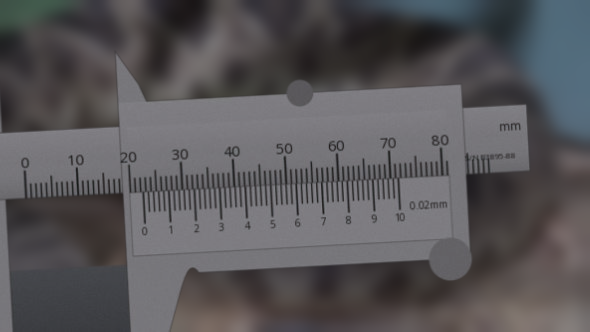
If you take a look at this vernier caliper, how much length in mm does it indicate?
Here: 22.5 mm
